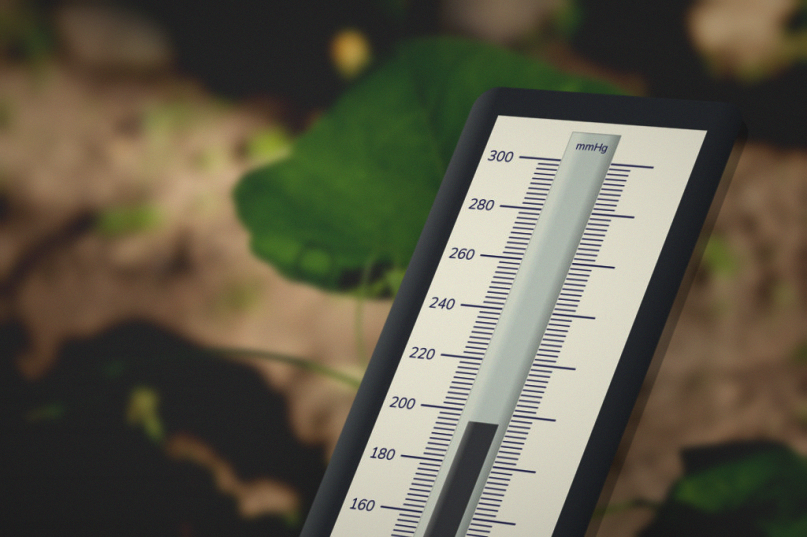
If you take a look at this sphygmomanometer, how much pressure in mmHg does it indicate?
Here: 196 mmHg
